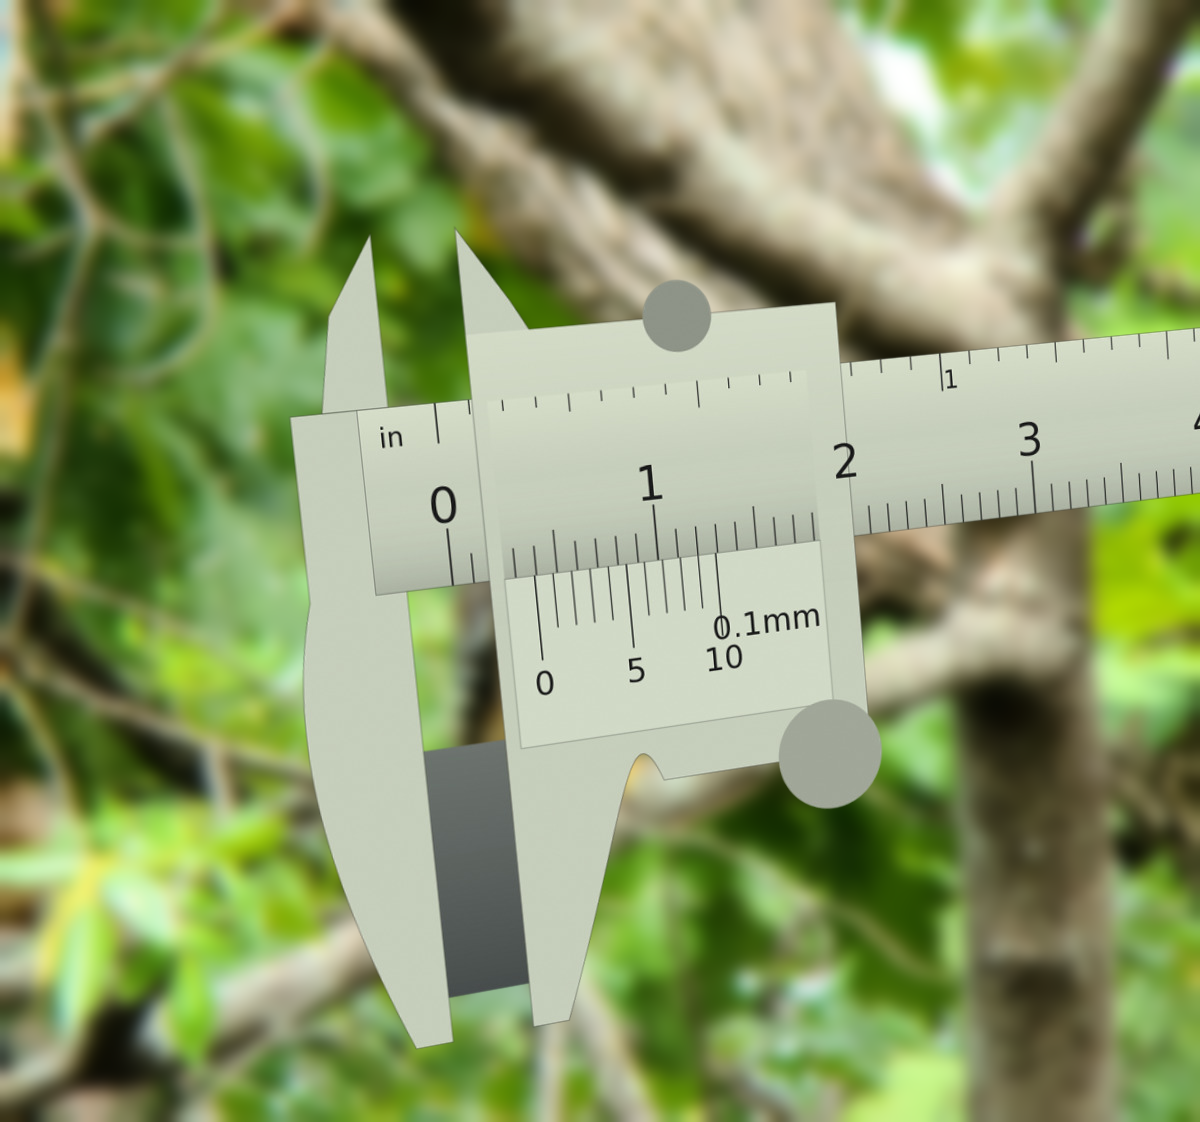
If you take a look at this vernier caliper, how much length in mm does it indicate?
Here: 3.9 mm
